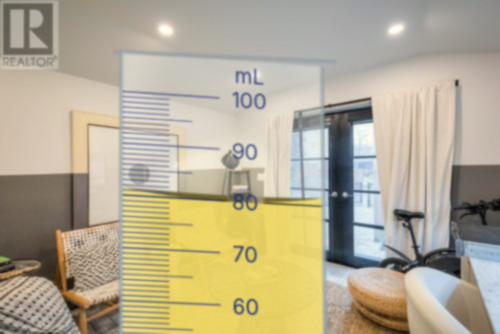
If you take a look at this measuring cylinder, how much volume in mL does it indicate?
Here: 80 mL
